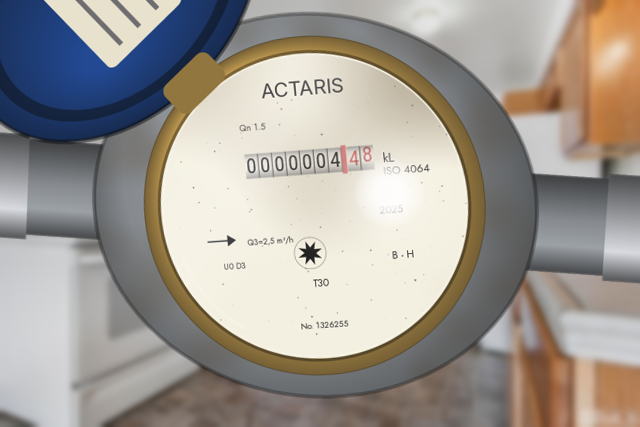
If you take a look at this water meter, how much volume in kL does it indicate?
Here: 4.48 kL
